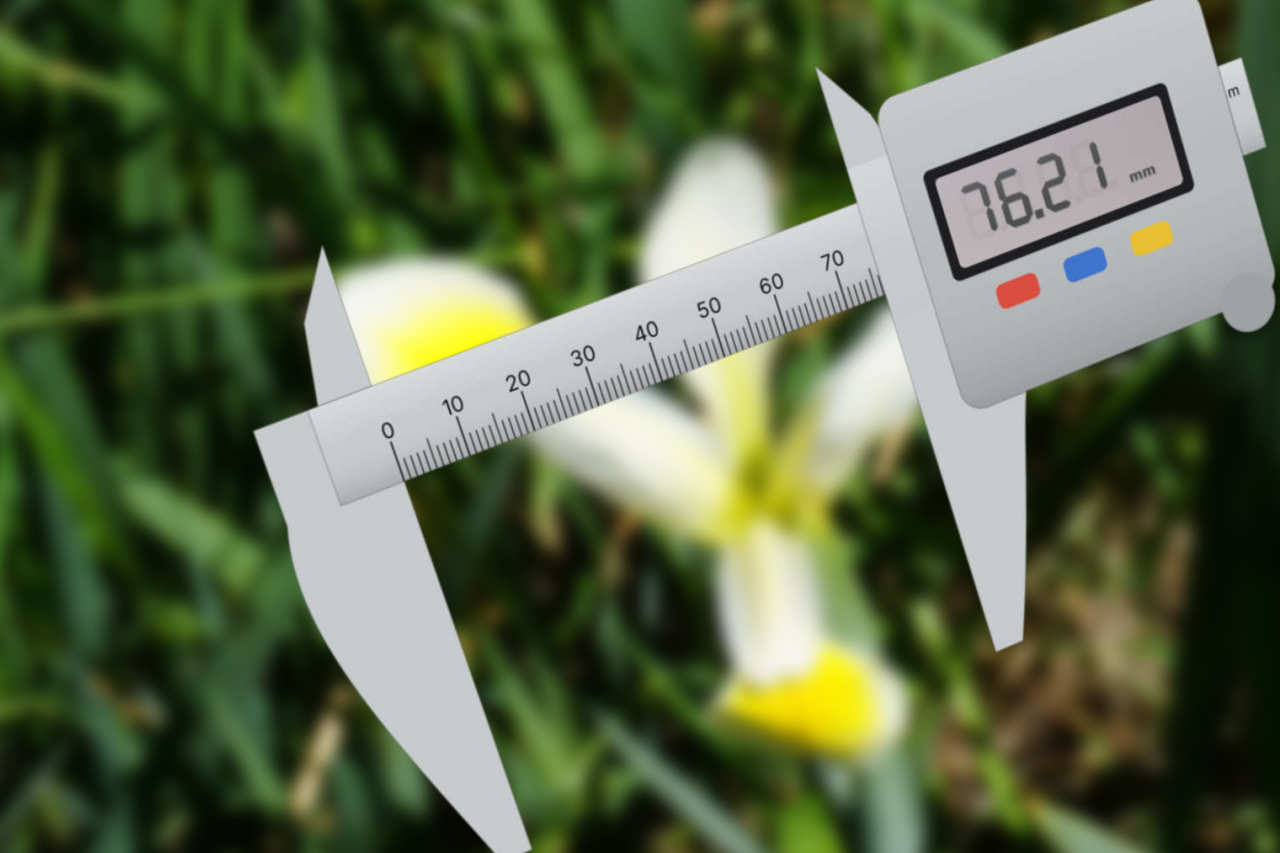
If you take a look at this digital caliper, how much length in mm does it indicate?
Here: 76.21 mm
